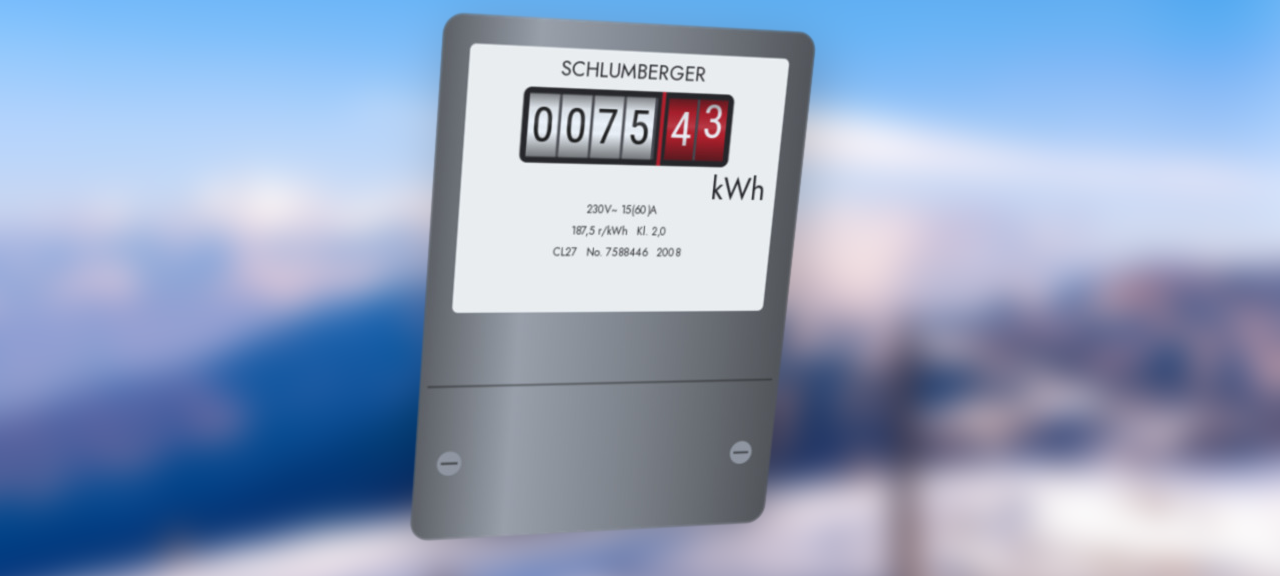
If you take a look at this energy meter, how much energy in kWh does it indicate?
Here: 75.43 kWh
